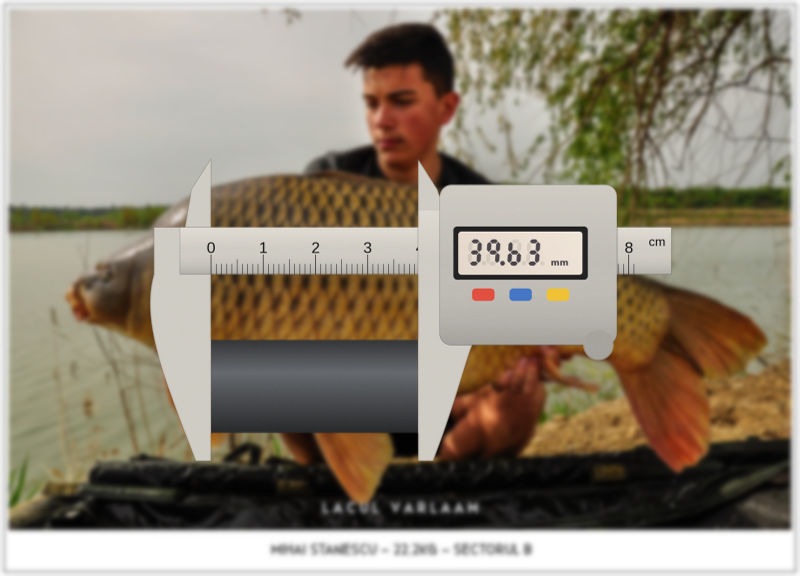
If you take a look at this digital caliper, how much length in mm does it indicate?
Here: 39.63 mm
